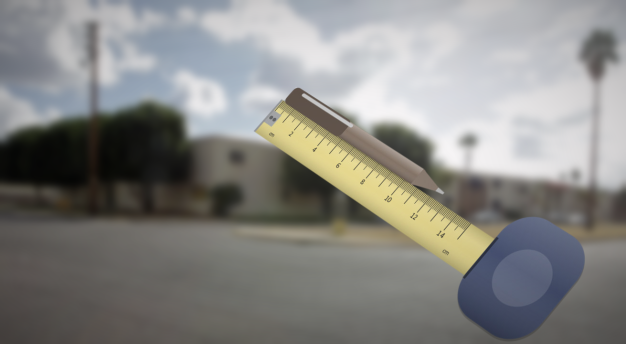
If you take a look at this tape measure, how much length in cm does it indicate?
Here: 12.5 cm
